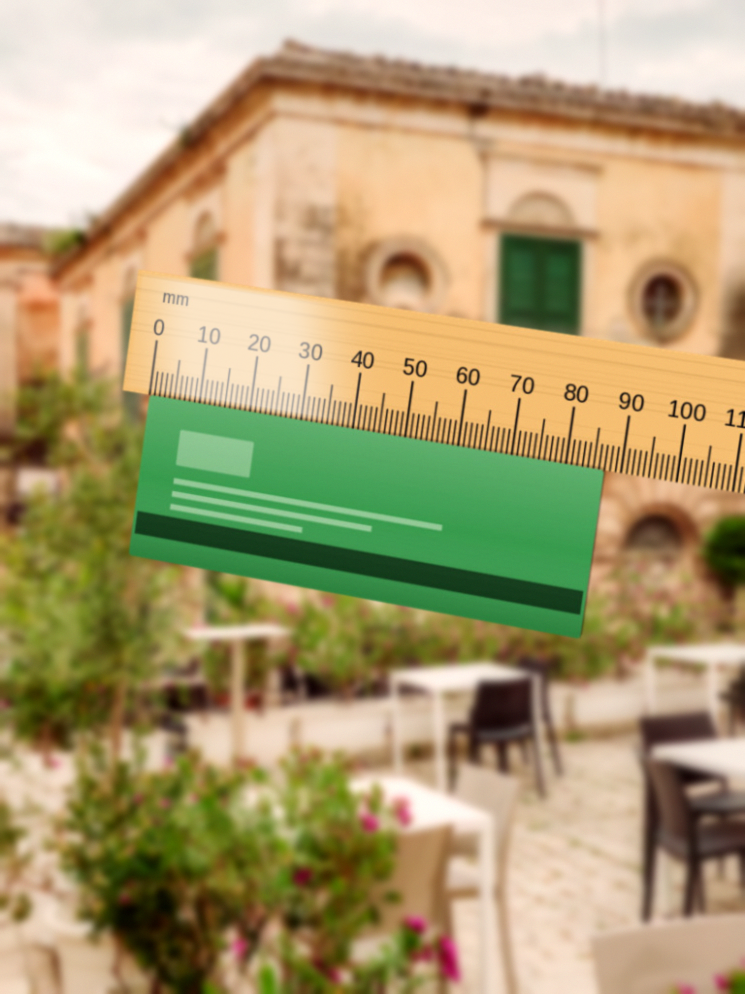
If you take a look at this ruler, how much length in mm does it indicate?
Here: 87 mm
